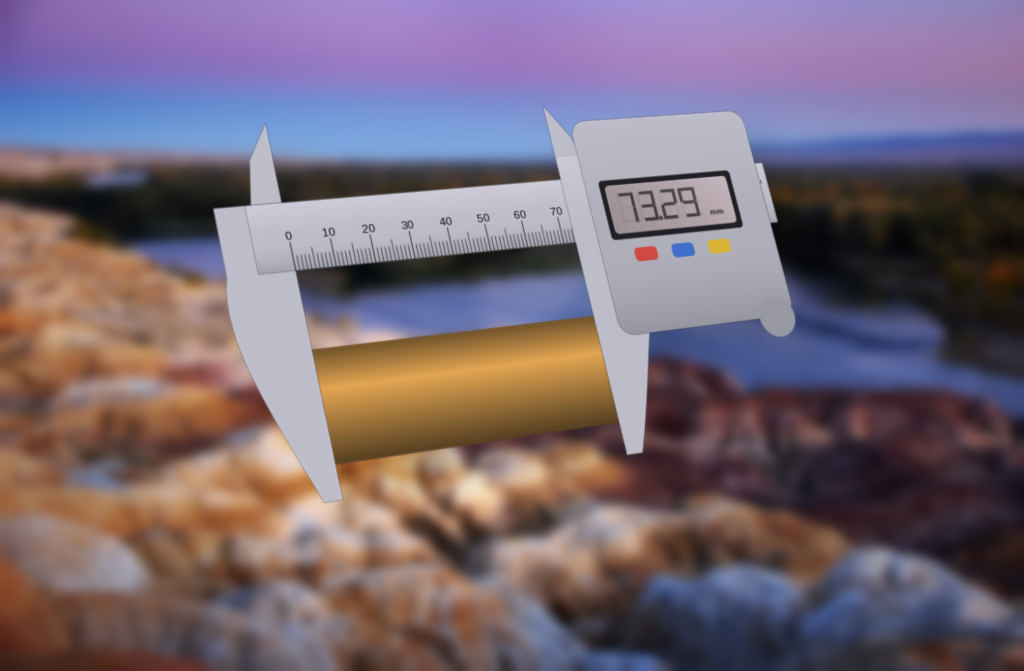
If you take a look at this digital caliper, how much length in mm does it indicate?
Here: 73.29 mm
